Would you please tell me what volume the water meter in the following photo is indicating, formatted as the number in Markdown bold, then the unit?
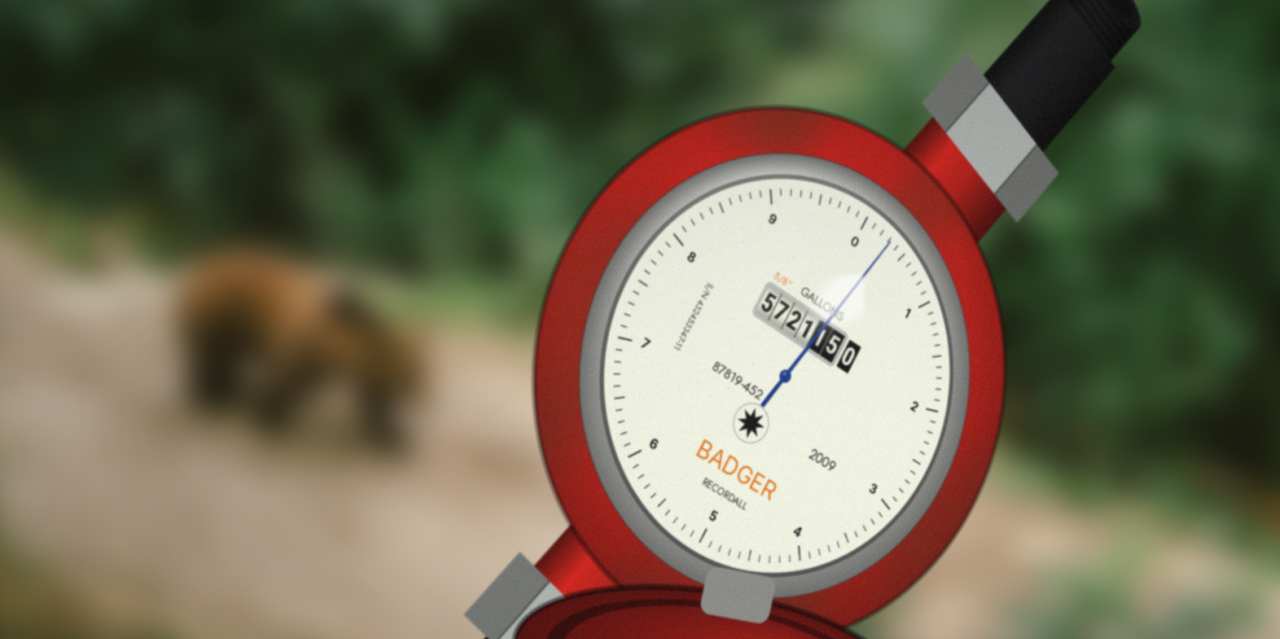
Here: **5721150.3** gal
